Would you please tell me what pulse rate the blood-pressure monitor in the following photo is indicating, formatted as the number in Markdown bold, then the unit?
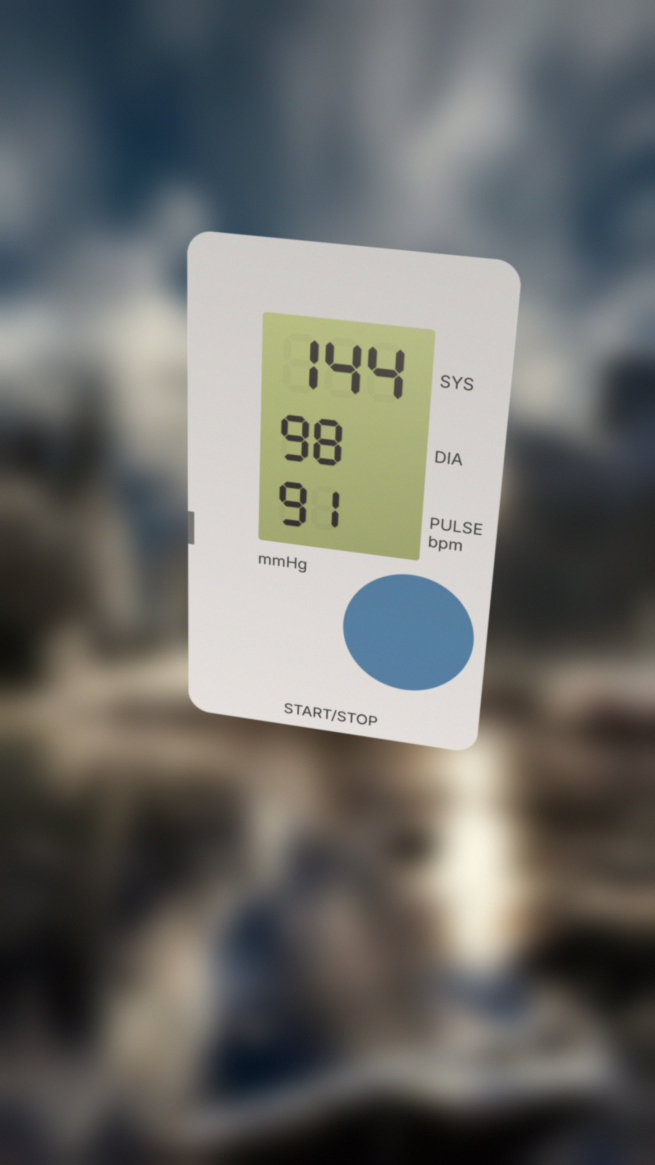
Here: **91** bpm
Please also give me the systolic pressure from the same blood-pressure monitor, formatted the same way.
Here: **144** mmHg
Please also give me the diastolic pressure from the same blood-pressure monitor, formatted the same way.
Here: **98** mmHg
